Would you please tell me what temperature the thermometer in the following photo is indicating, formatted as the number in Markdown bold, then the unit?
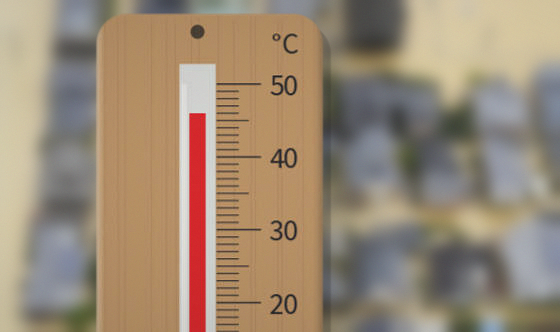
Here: **46** °C
